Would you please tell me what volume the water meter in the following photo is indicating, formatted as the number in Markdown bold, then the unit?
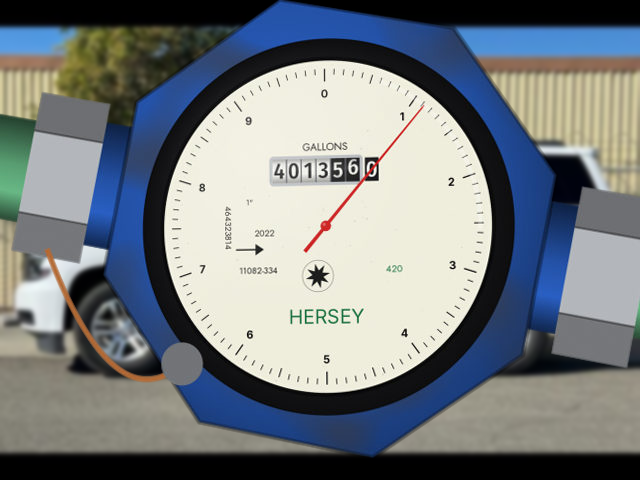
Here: **4013561.1** gal
